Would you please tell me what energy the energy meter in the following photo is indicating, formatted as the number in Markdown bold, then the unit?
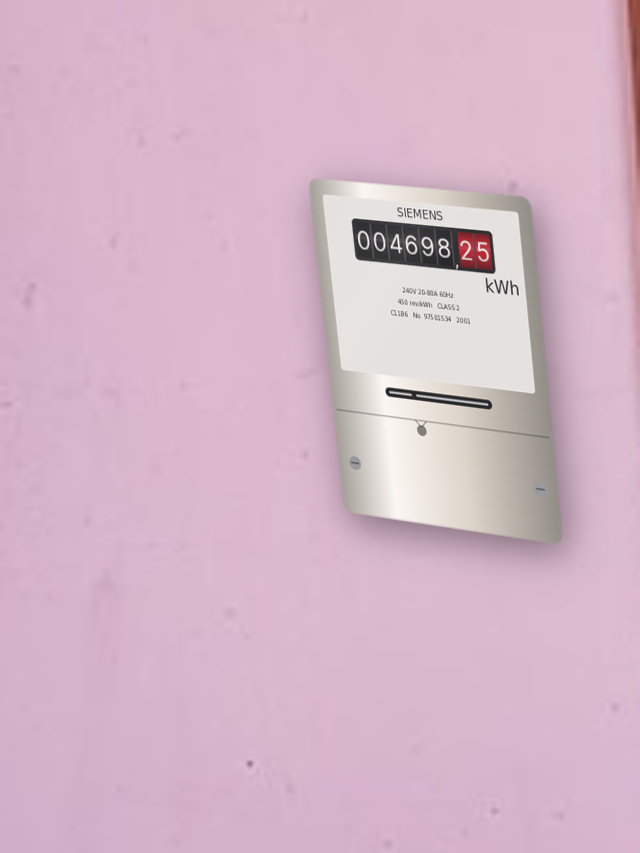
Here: **4698.25** kWh
